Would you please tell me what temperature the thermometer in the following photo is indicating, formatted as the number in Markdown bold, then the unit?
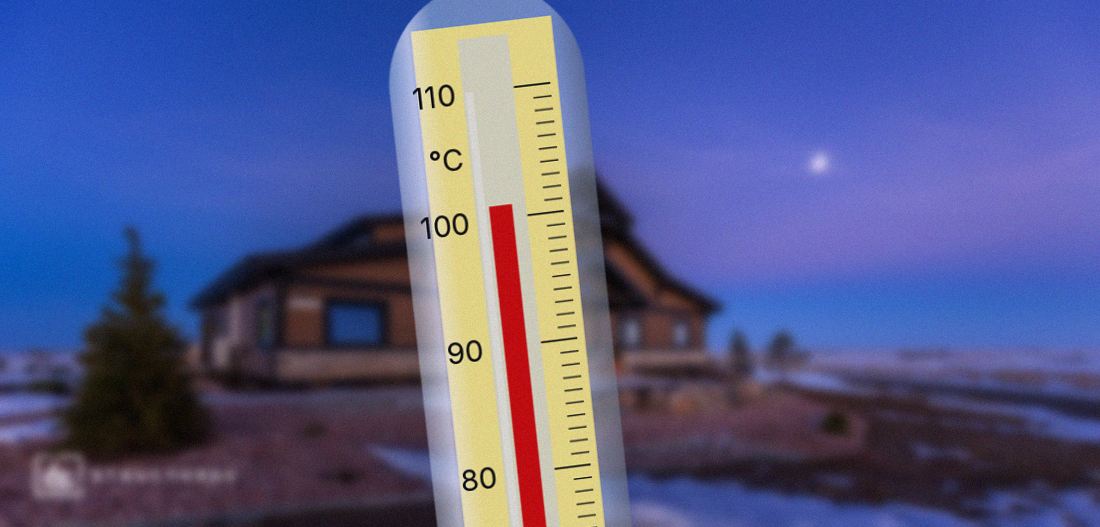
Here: **101** °C
